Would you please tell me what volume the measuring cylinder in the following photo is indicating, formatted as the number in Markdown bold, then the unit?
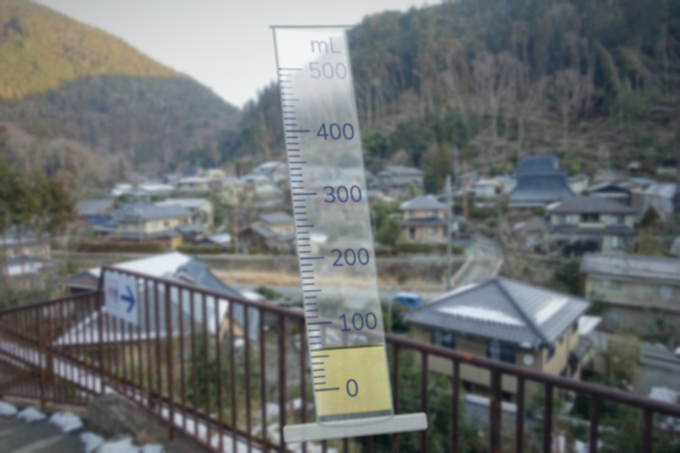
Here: **60** mL
